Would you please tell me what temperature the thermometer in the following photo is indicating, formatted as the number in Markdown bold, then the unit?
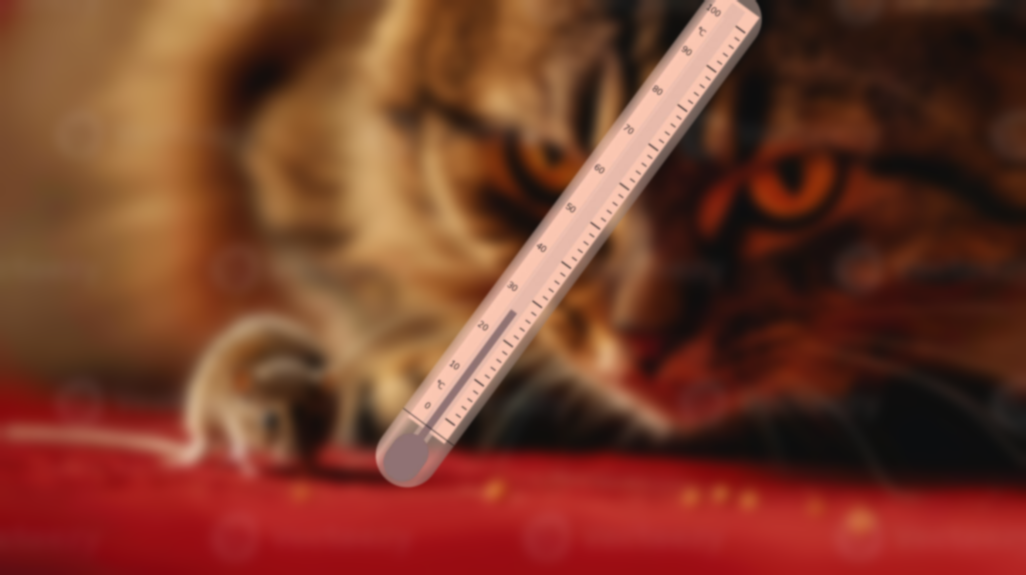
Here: **26** °C
